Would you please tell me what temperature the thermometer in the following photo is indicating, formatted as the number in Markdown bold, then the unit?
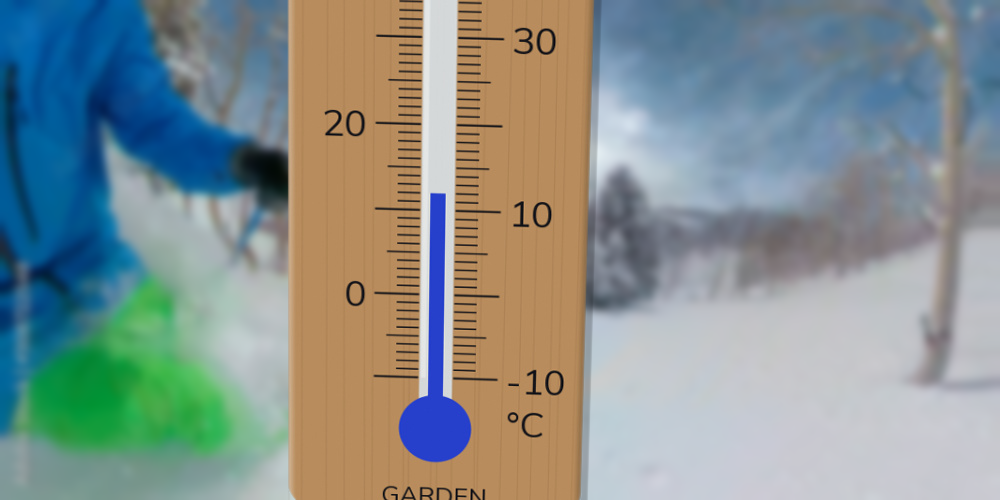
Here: **12** °C
